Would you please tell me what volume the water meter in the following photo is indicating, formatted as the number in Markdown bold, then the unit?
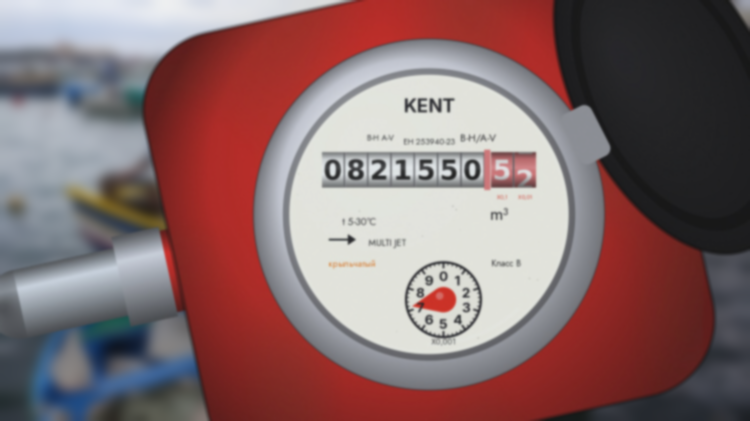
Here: **821550.517** m³
